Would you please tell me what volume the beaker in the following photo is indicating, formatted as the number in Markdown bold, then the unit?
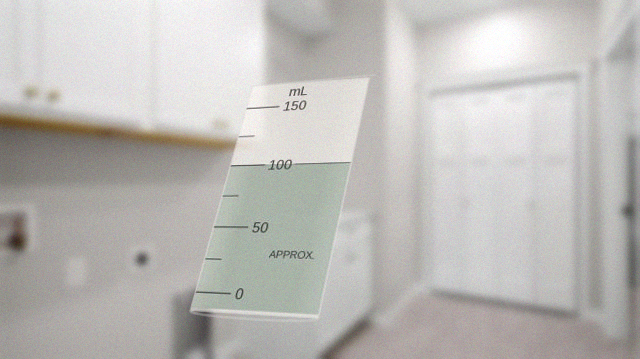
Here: **100** mL
